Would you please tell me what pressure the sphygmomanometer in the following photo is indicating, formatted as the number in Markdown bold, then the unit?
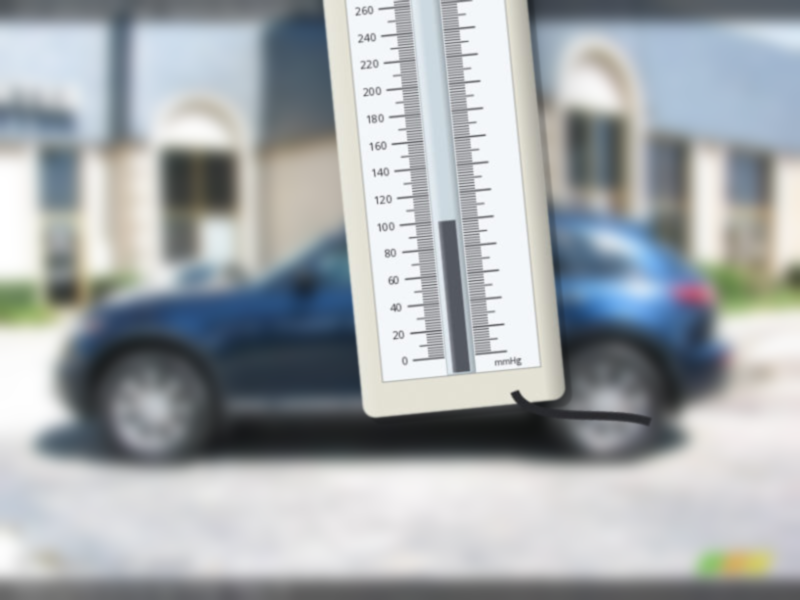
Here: **100** mmHg
